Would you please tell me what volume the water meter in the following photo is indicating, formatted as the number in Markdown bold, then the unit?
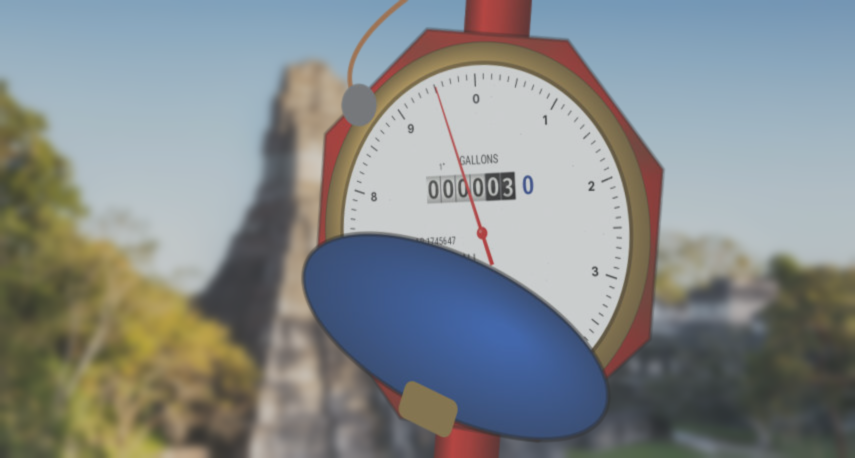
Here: **29.5** gal
